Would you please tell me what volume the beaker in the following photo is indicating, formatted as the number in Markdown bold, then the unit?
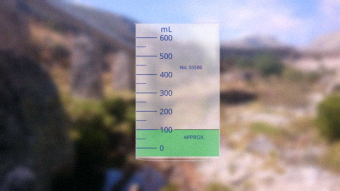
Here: **100** mL
